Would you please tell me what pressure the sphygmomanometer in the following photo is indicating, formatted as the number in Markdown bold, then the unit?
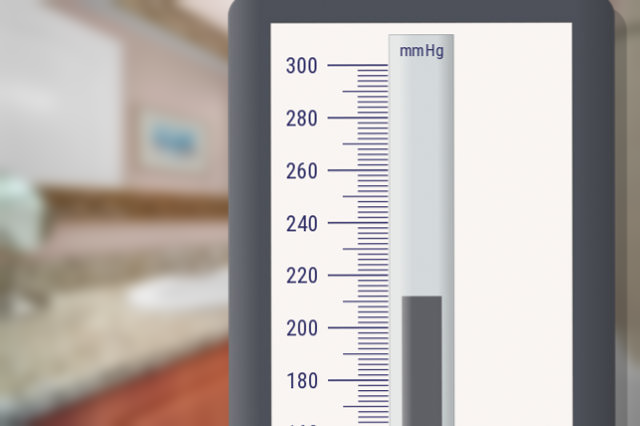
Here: **212** mmHg
